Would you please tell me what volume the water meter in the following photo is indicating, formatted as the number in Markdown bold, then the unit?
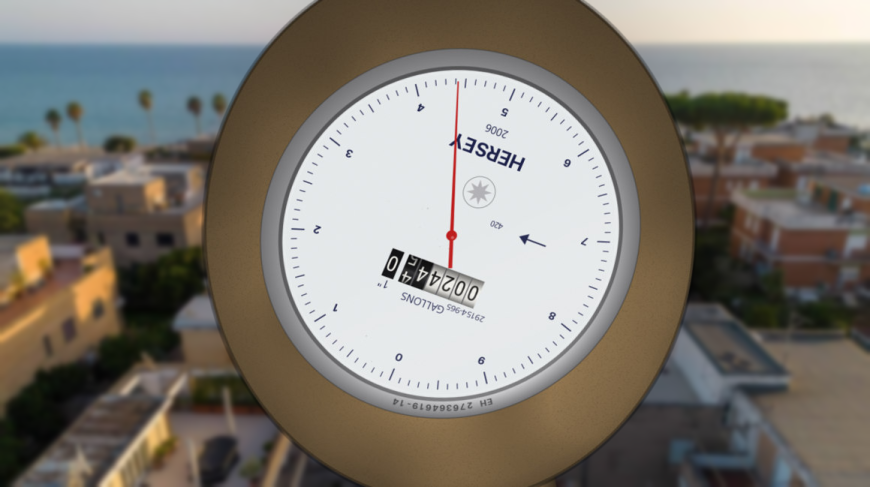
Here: **24444.4** gal
